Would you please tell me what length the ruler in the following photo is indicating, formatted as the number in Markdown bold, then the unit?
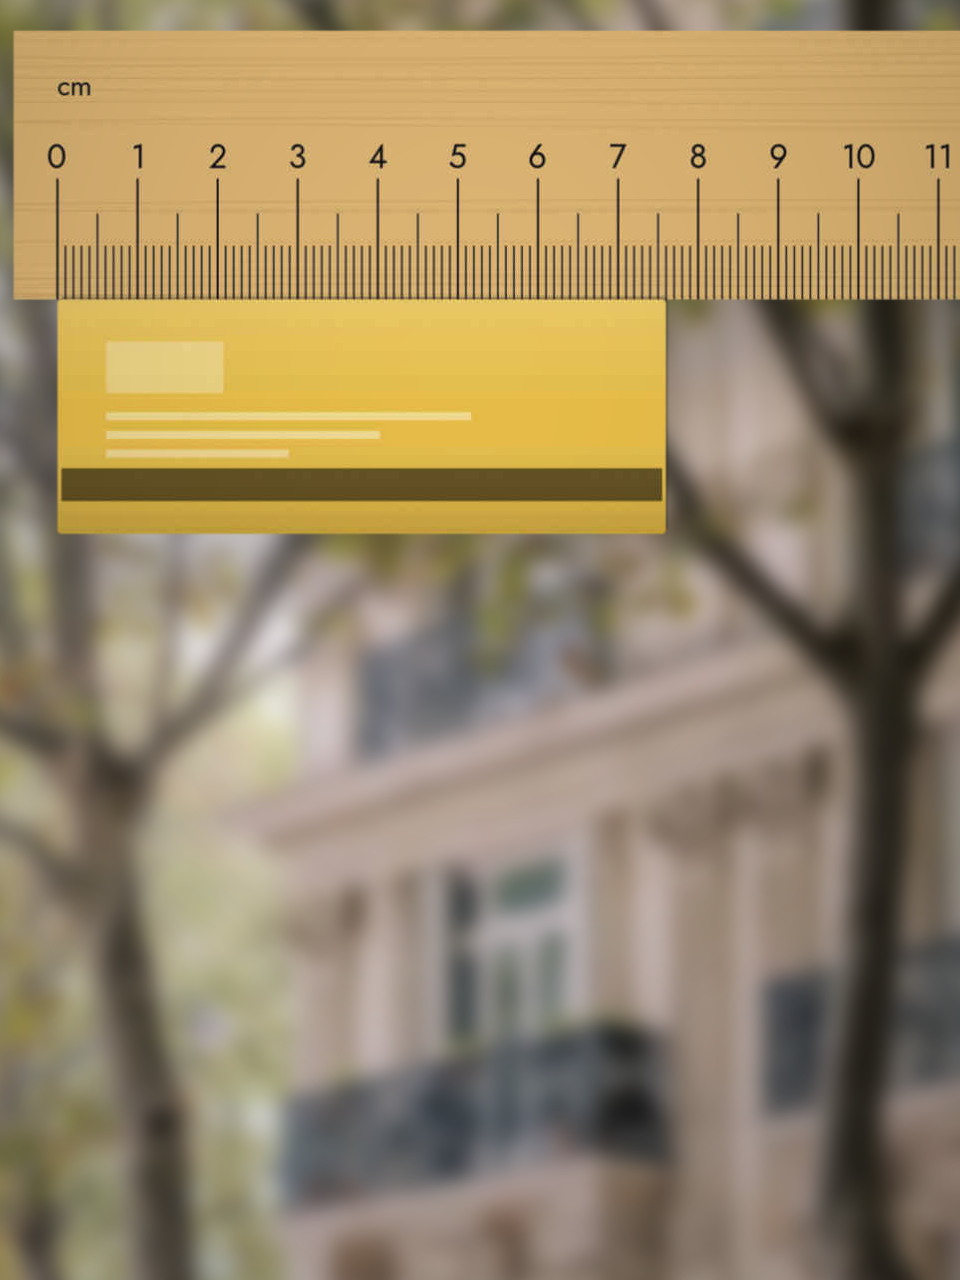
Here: **7.6** cm
